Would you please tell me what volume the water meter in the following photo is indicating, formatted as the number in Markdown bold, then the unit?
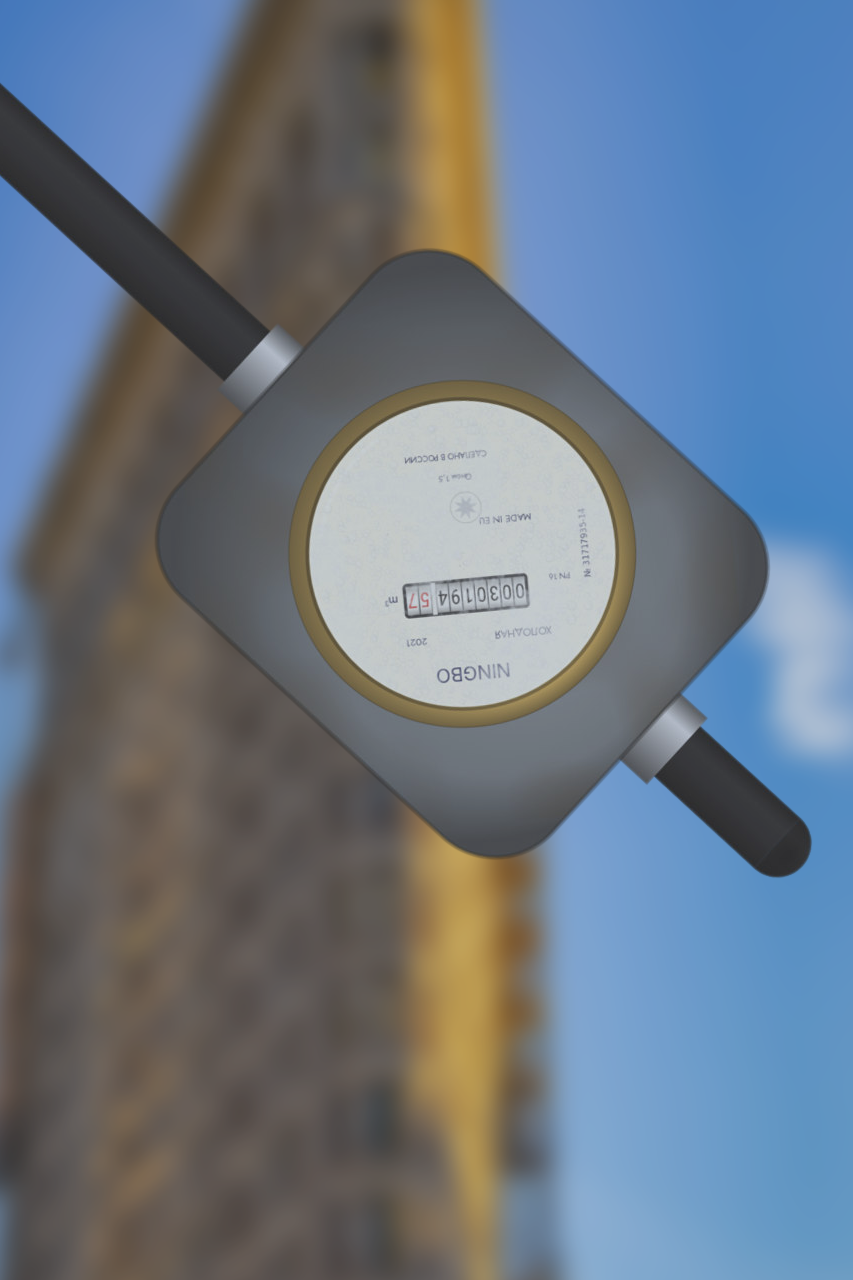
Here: **30194.57** m³
